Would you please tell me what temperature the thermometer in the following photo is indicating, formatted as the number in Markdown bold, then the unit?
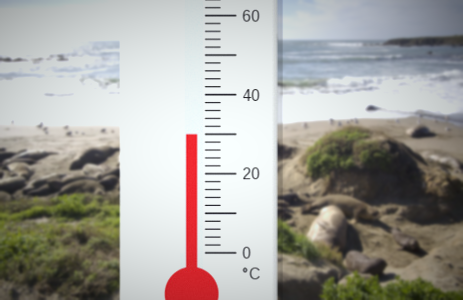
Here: **30** °C
